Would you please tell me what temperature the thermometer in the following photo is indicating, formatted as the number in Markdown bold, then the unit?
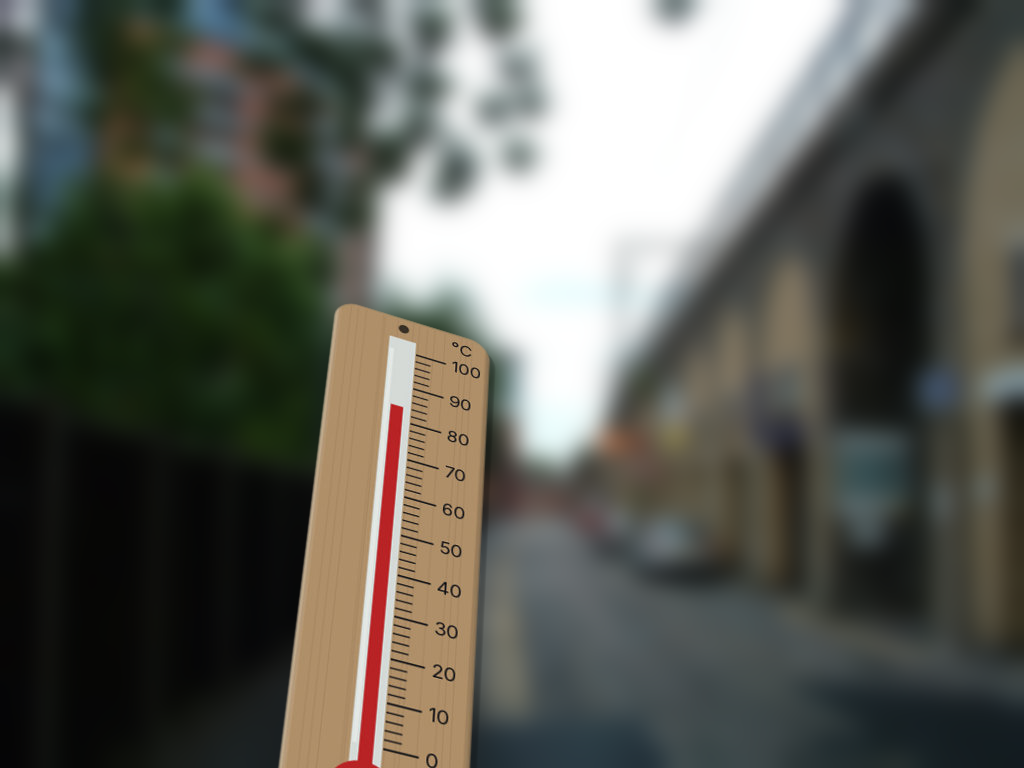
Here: **84** °C
